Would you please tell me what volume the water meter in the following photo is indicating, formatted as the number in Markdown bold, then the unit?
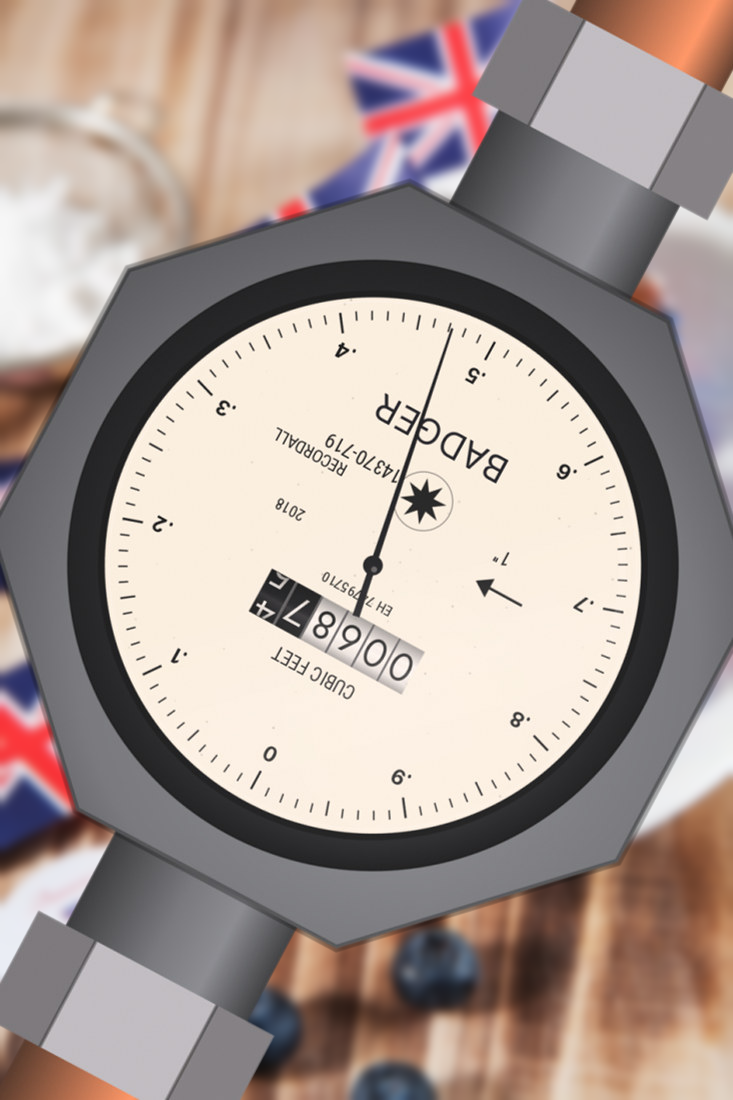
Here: **6874.47** ft³
